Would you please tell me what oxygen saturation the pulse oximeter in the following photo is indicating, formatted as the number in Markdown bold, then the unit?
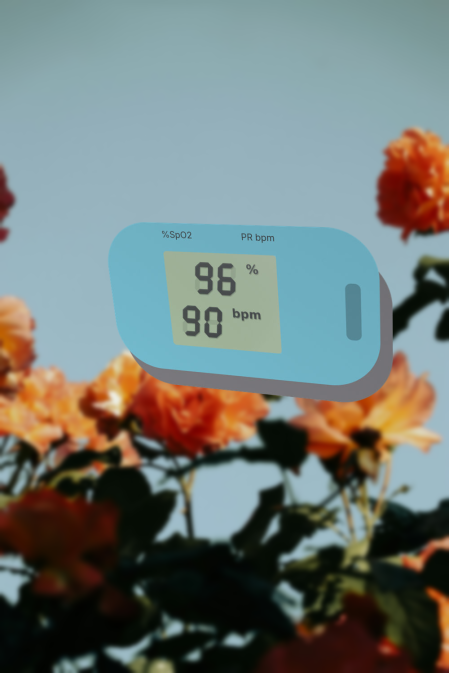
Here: **96** %
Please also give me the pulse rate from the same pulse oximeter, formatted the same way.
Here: **90** bpm
